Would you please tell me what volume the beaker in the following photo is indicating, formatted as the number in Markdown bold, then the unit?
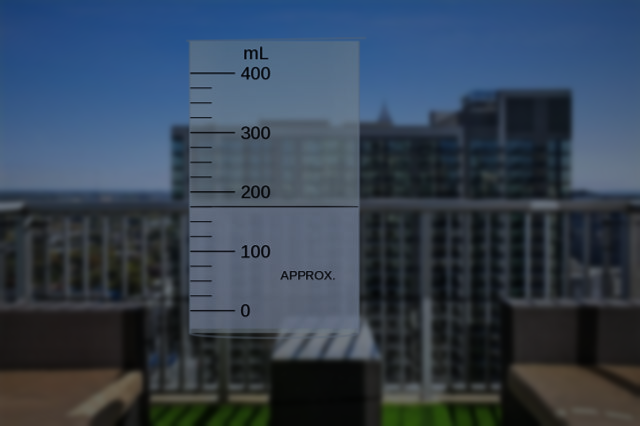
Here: **175** mL
